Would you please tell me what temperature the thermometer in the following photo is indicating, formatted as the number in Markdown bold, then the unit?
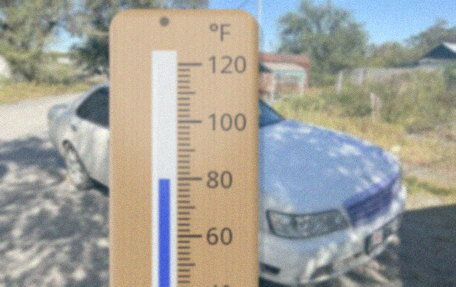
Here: **80** °F
